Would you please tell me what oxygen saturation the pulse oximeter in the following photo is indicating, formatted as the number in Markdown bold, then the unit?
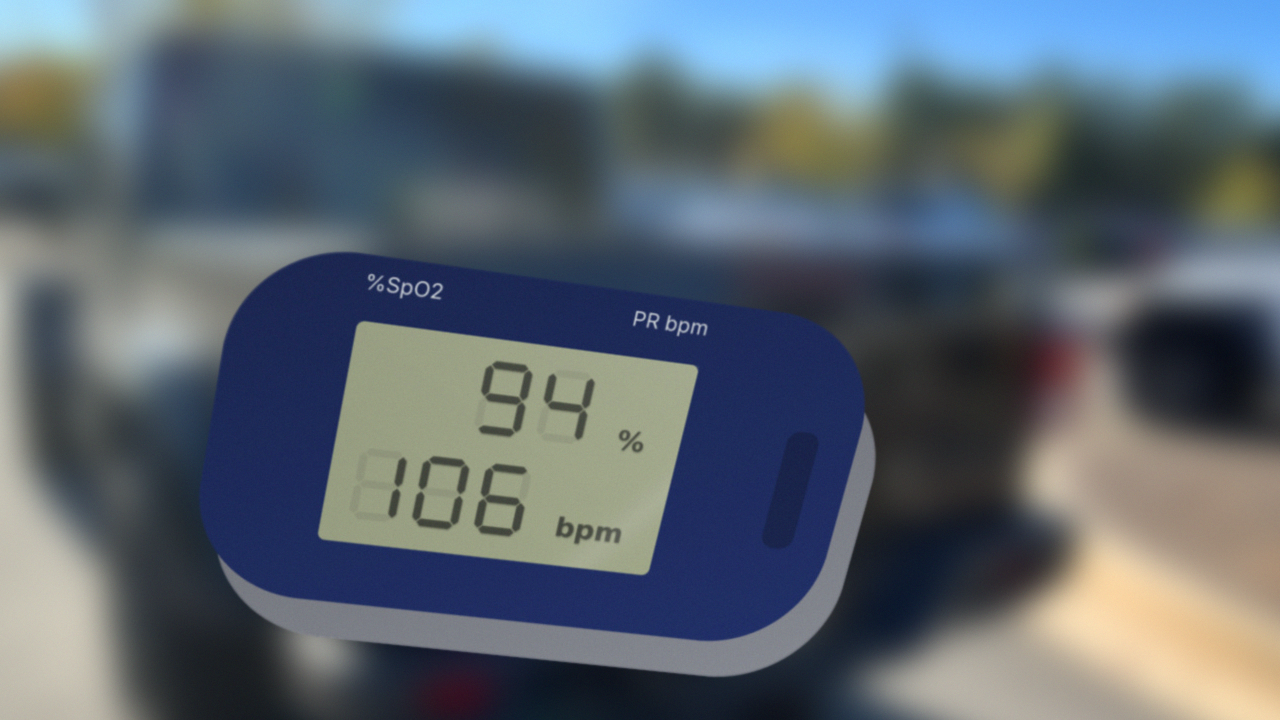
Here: **94** %
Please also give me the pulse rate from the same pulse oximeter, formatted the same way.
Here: **106** bpm
